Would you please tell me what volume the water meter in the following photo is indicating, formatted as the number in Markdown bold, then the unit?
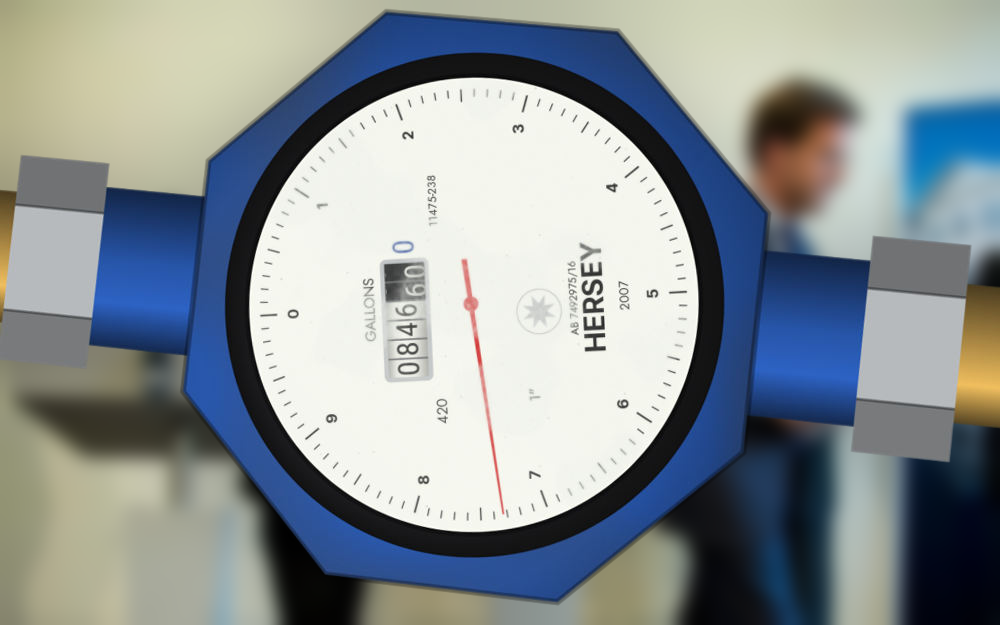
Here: **846597.3** gal
